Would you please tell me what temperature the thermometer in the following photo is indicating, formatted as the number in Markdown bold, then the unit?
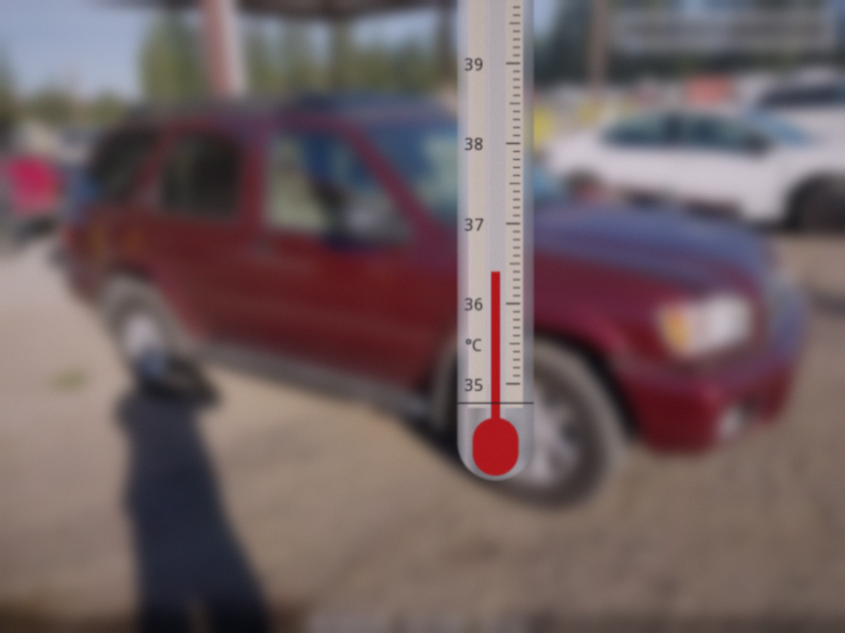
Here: **36.4** °C
